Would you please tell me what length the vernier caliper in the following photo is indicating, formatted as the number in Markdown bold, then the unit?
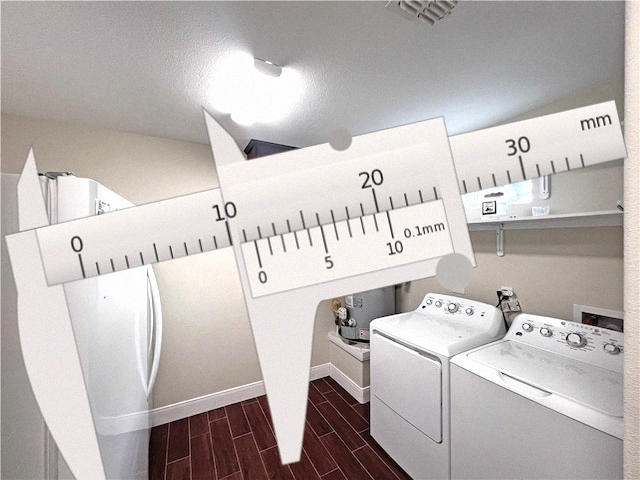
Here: **11.6** mm
